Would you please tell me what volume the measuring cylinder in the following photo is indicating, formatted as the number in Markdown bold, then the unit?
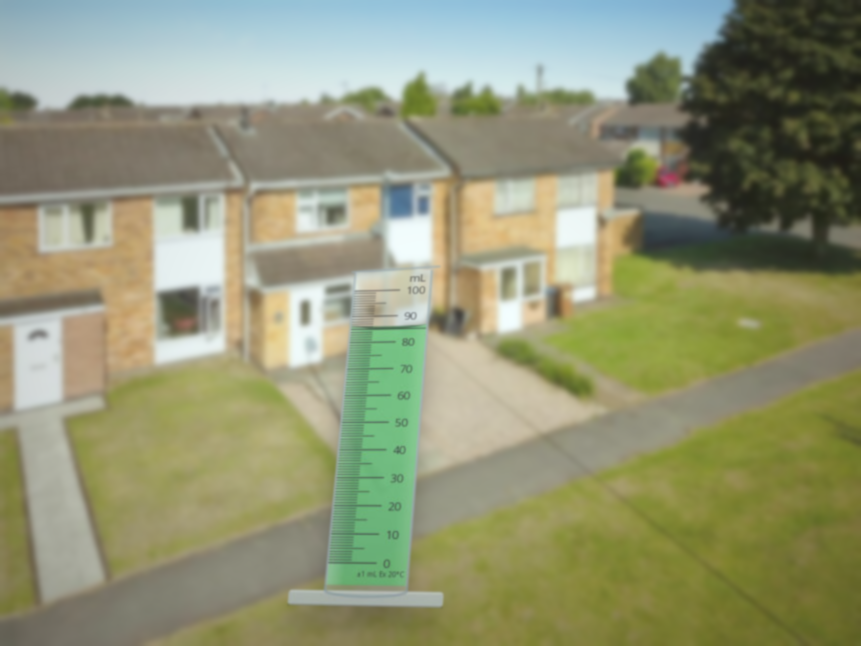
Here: **85** mL
